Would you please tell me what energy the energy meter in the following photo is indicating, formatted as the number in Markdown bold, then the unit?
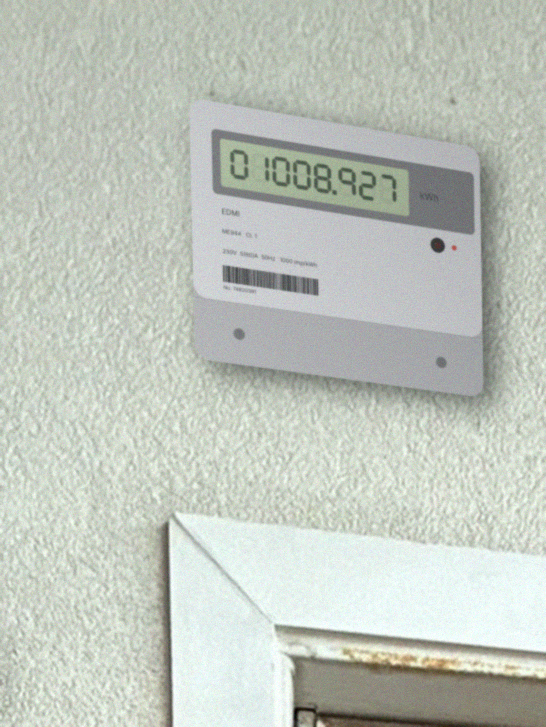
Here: **1008.927** kWh
